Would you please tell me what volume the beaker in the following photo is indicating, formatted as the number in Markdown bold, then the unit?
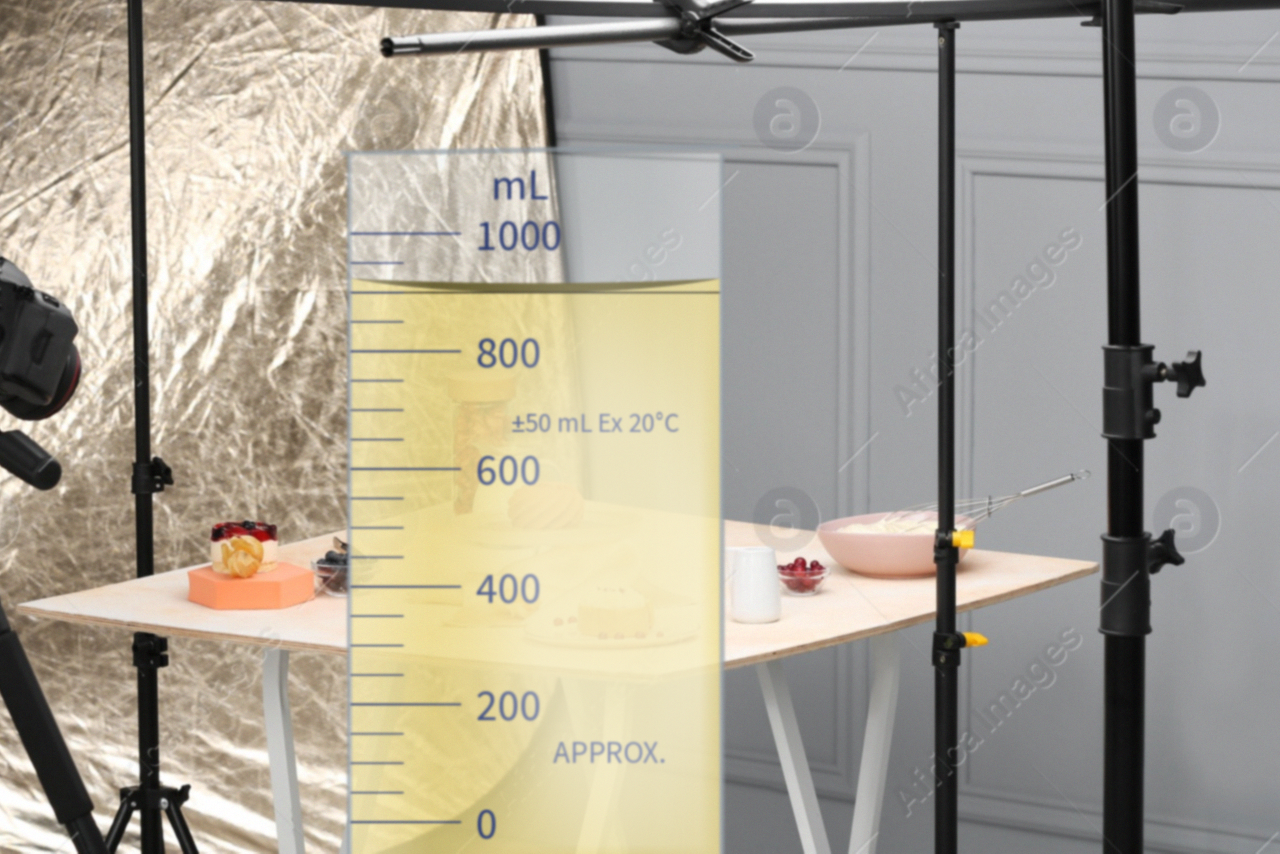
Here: **900** mL
